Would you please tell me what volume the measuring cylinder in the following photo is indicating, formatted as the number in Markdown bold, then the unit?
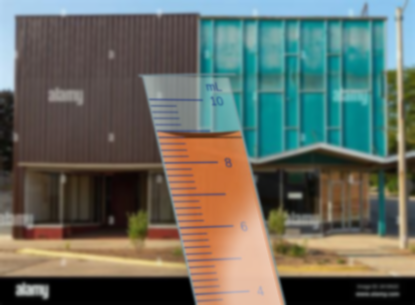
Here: **8.8** mL
